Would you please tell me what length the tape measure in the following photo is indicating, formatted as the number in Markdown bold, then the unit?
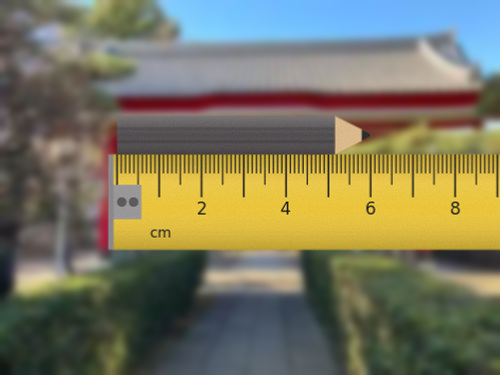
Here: **6** cm
